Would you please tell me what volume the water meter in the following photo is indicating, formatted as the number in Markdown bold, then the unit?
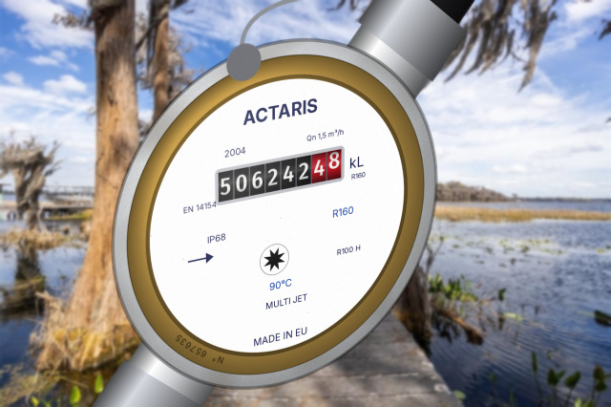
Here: **506242.48** kL
